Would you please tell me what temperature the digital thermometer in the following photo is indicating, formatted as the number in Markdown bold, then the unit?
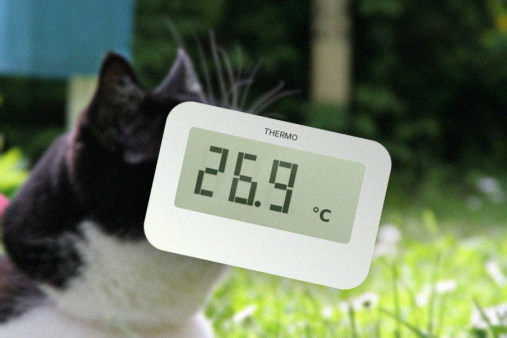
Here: **26.9** °C
